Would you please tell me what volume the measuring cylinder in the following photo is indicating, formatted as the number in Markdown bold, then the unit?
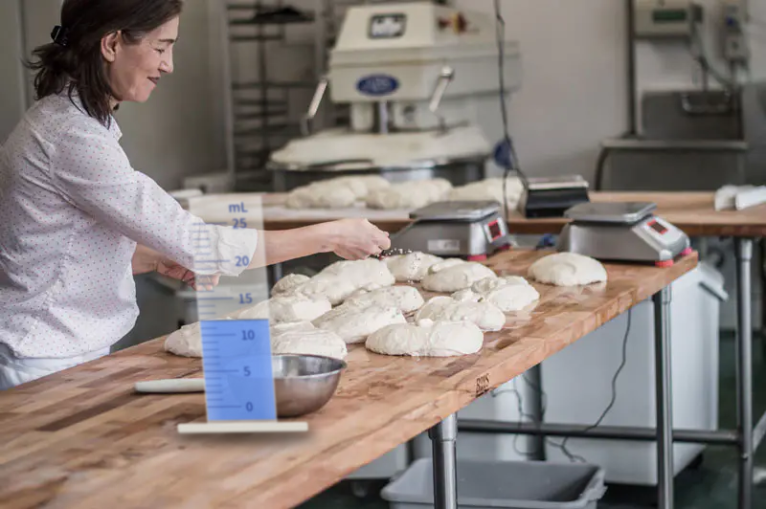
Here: **12** mL
